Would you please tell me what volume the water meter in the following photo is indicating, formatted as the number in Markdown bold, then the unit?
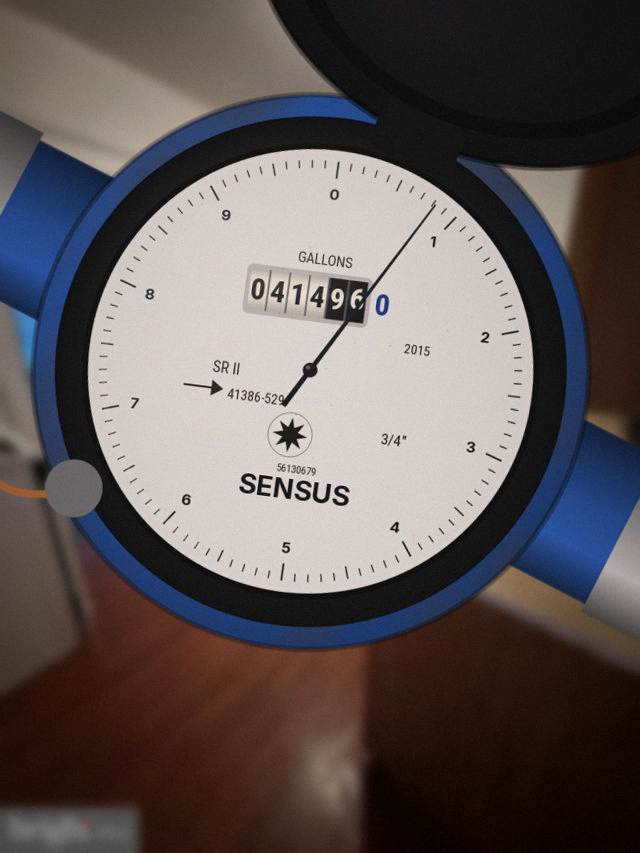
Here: **414960.8** gal
